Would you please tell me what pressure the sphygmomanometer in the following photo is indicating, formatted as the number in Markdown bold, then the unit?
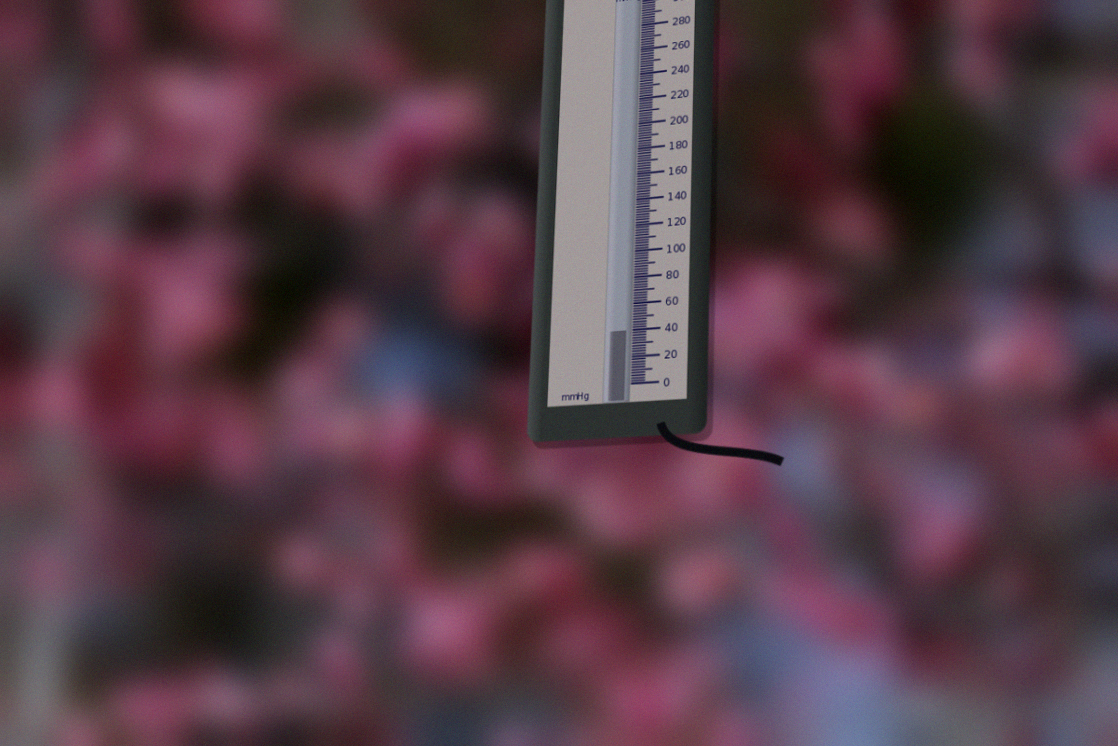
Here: **40** mmHg
